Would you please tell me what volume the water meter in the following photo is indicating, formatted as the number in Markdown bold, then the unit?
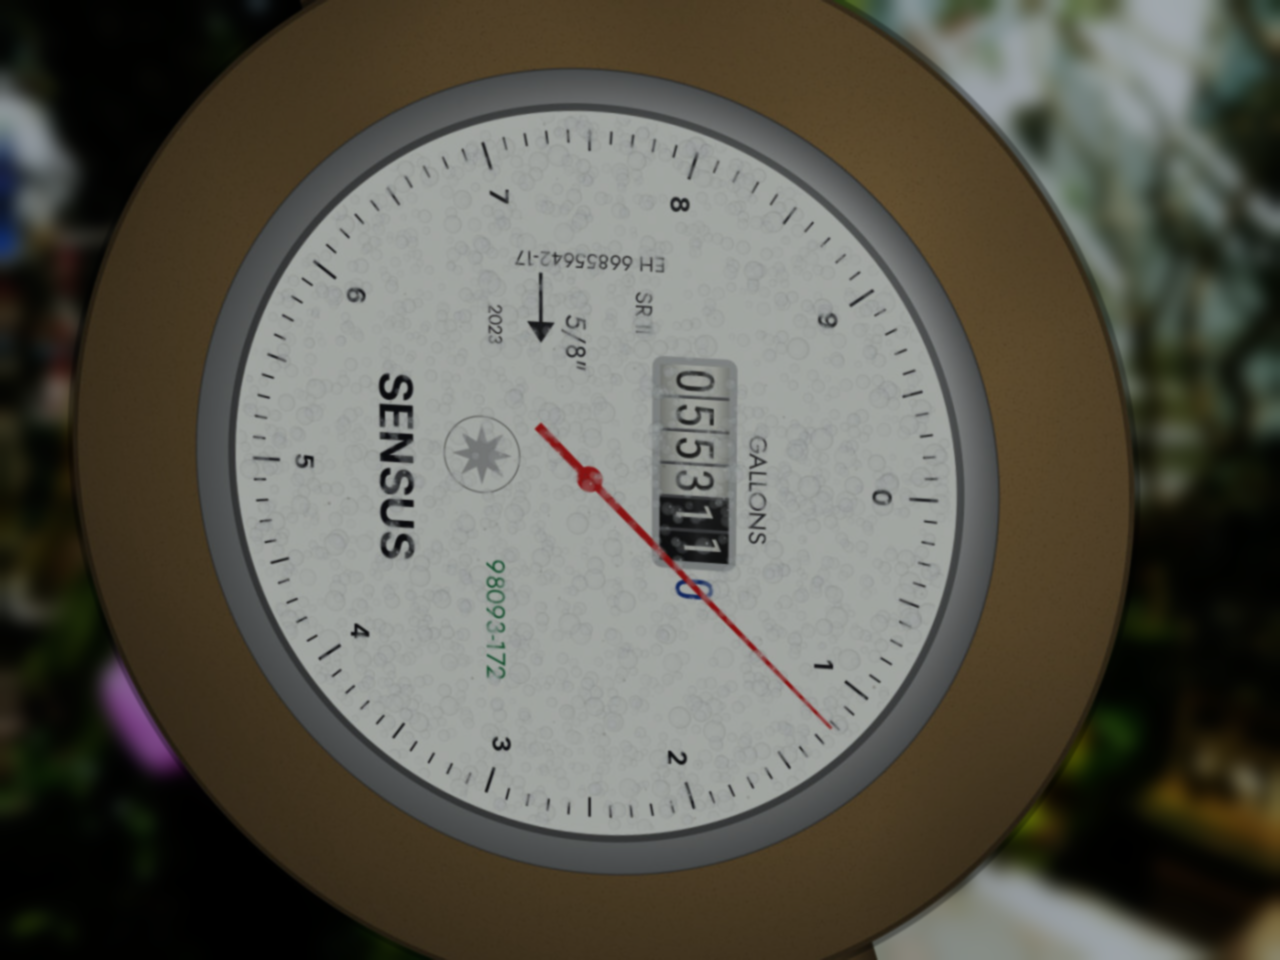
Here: **553111.2** gal
